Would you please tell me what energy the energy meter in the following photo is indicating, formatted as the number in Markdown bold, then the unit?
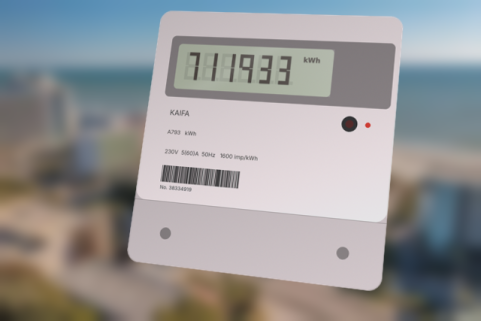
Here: **711933** kWh
